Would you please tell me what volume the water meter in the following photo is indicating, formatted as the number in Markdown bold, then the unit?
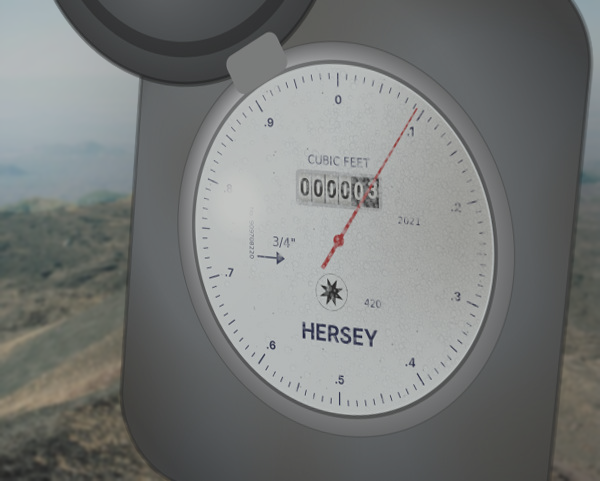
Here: **3.09** ft³
